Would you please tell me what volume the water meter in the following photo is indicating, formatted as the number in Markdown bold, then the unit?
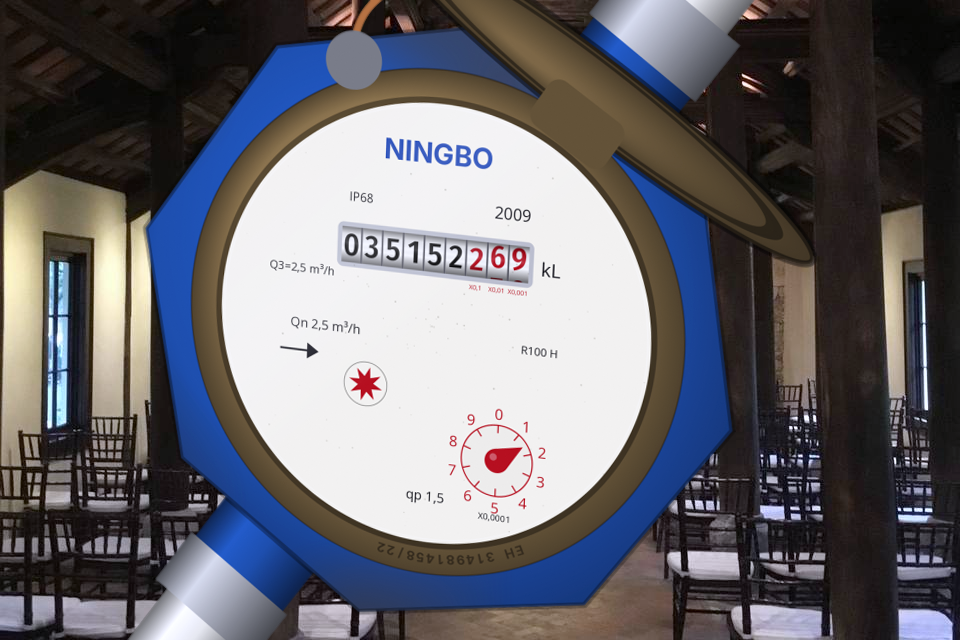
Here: **35152.2691** kL
